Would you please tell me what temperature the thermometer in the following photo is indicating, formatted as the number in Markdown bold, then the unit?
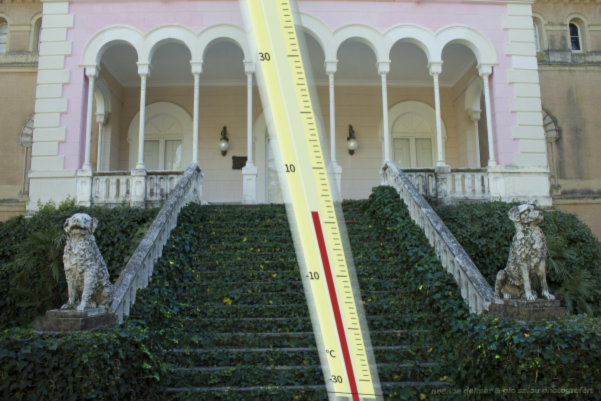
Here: **2** °C
